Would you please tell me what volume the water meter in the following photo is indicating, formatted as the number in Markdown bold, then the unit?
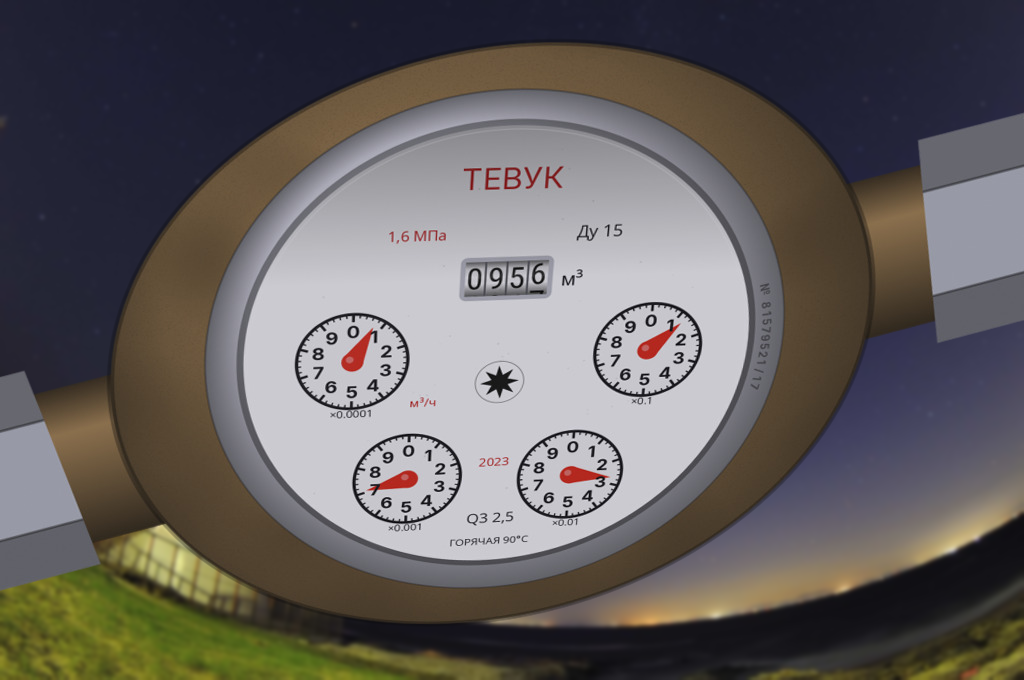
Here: **956.1270** m³
